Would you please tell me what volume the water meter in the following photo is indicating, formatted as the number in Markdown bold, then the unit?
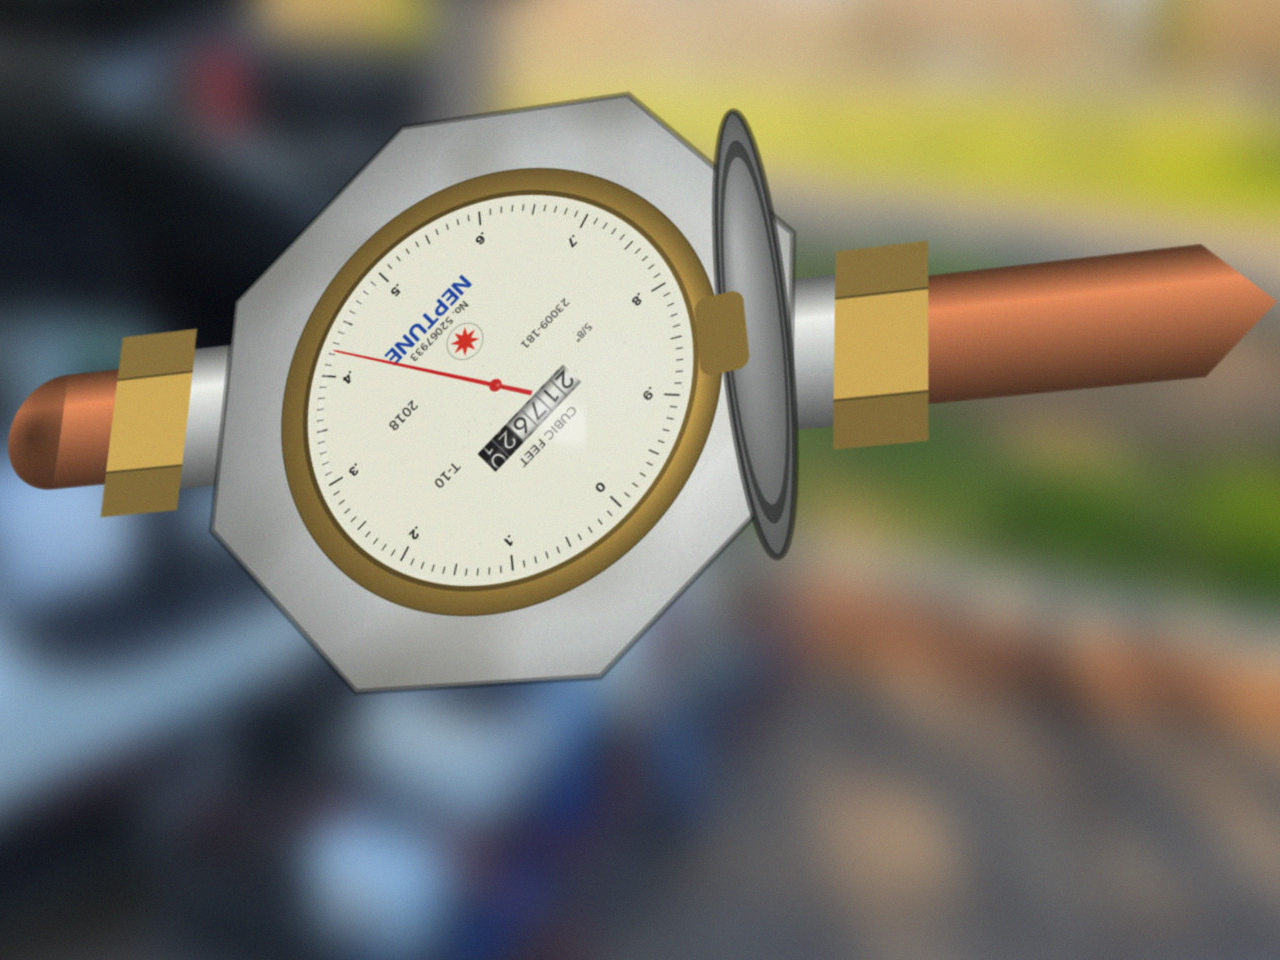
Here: **217620.42** ft³
